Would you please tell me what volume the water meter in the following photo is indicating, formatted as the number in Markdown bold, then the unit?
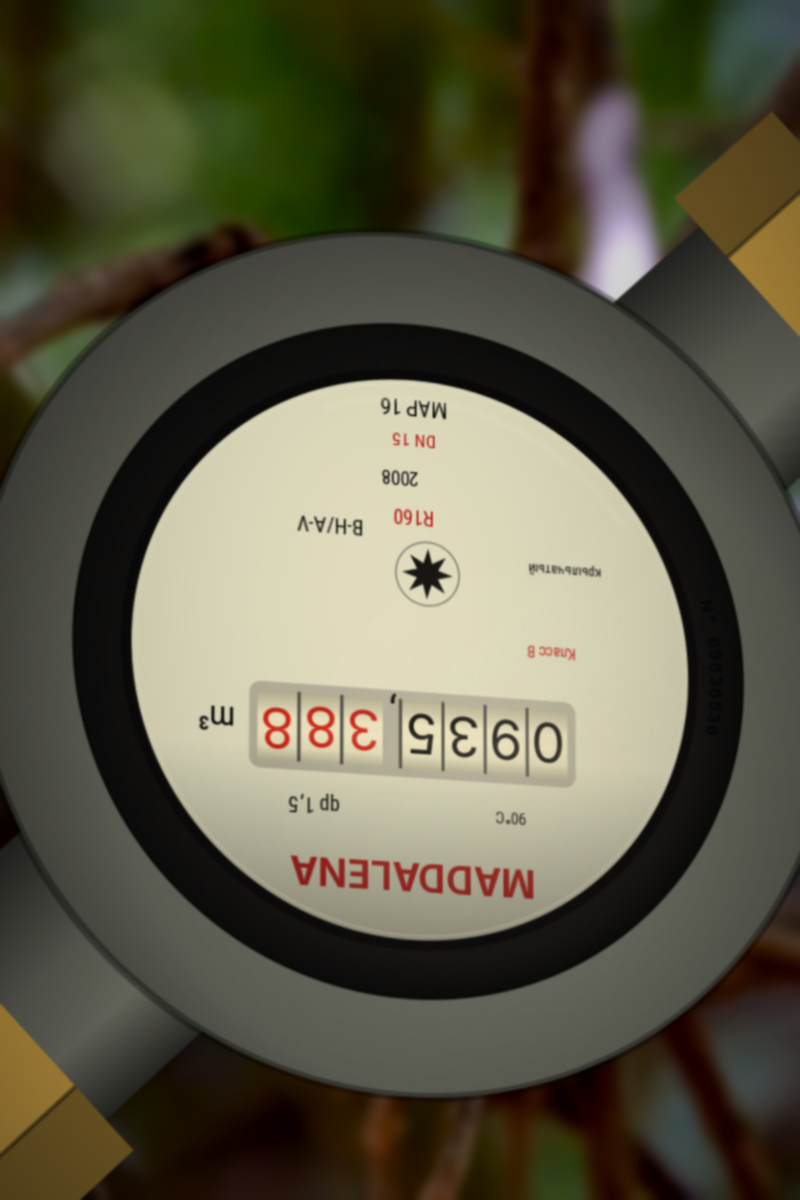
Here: **935.388** m³
